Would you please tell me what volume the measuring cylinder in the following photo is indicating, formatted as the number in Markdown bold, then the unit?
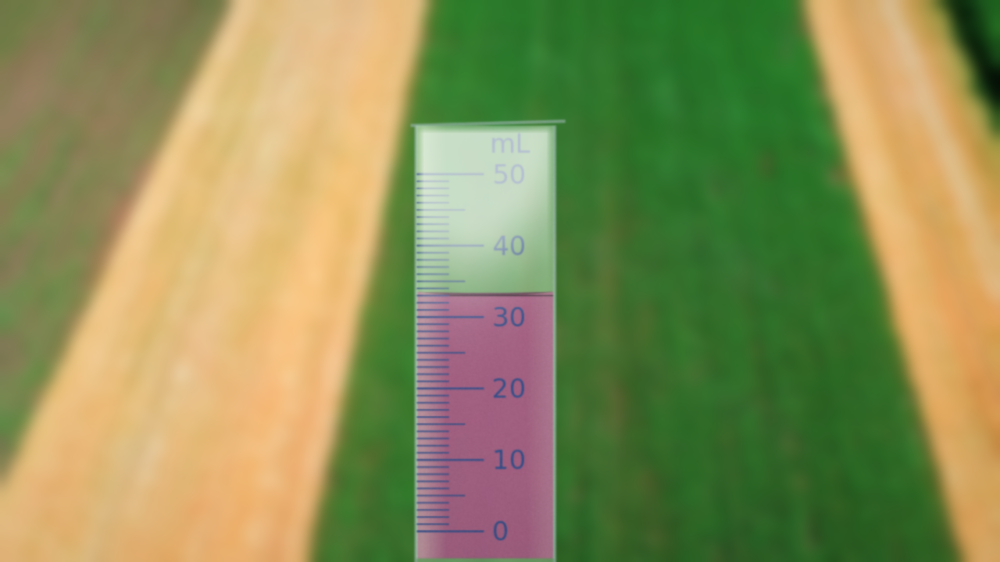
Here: **33** mL
